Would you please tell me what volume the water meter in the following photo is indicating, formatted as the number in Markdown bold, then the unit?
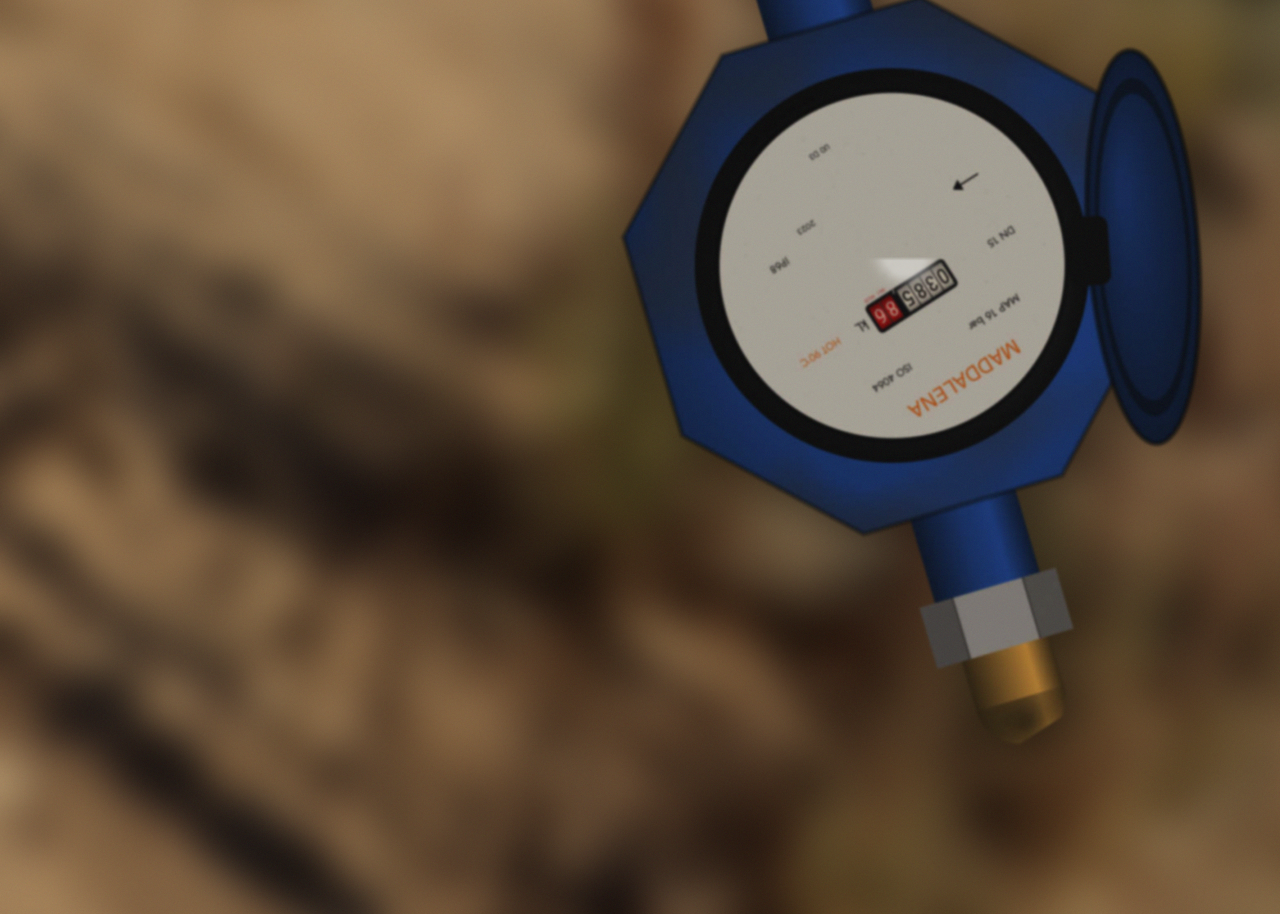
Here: **385.86** kL
